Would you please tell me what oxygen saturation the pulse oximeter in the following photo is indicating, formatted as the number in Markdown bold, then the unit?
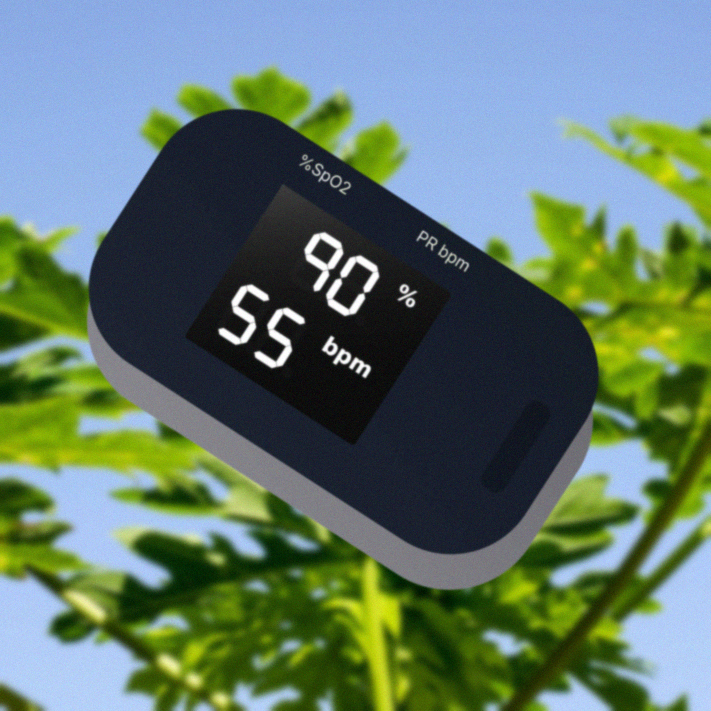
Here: **90** %
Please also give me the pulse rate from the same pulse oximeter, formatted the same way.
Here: **55** bpm
